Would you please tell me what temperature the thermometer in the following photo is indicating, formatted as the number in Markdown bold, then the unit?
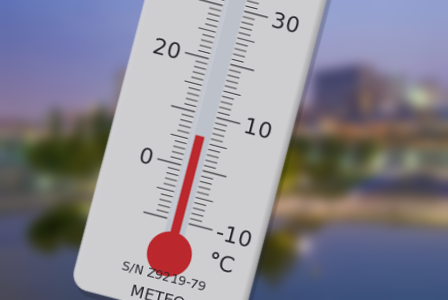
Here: **6** °C
